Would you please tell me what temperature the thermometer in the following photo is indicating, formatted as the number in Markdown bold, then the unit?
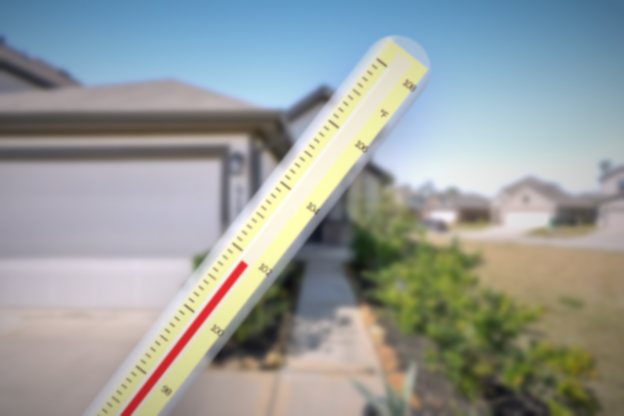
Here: **101.8** °F
